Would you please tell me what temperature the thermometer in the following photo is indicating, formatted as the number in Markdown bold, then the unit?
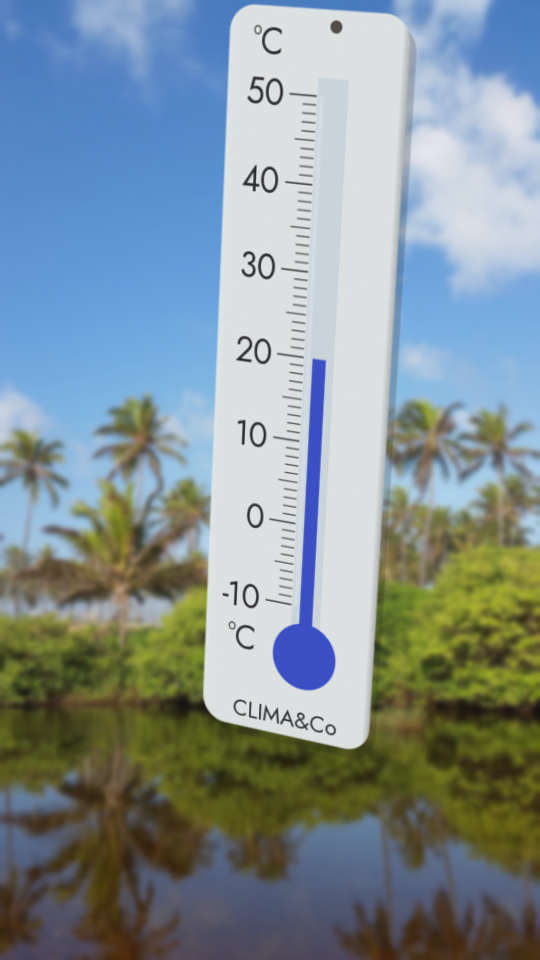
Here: **20** °C
